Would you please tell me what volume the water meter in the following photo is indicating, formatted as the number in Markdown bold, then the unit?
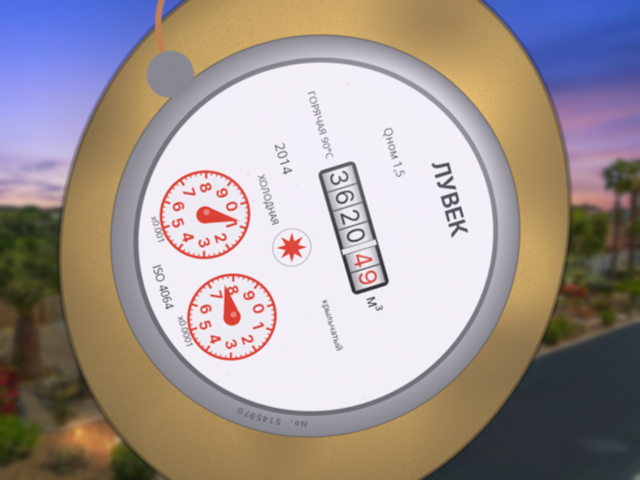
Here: **3620.4907** m³
